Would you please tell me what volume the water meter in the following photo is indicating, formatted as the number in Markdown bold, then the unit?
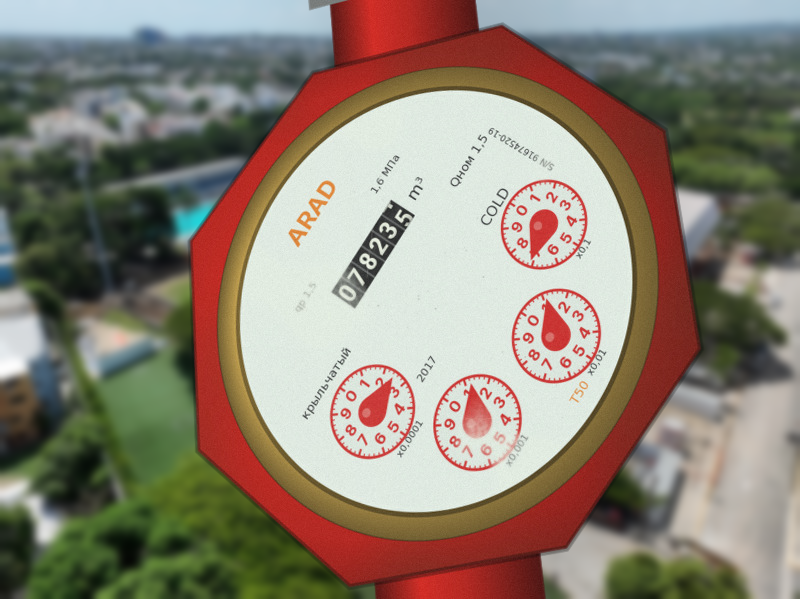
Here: **78234.7112** m³
